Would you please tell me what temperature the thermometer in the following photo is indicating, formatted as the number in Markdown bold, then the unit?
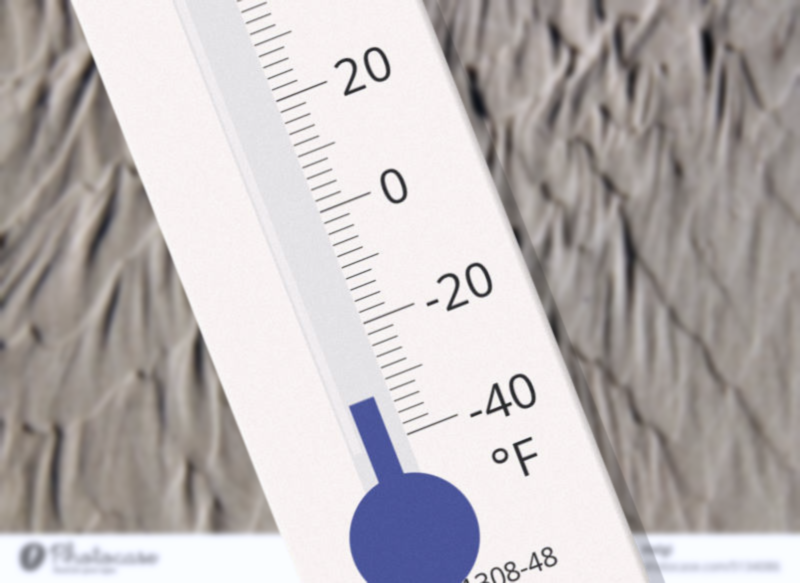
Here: **-32** °F
